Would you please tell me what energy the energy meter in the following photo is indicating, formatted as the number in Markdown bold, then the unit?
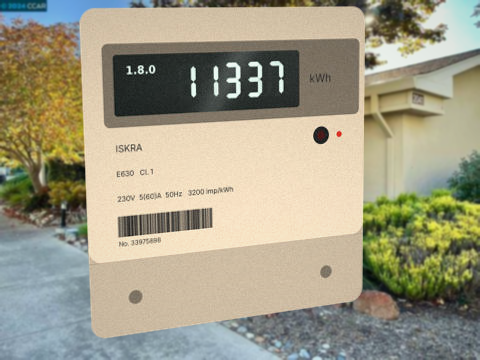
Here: **11337** kWh
